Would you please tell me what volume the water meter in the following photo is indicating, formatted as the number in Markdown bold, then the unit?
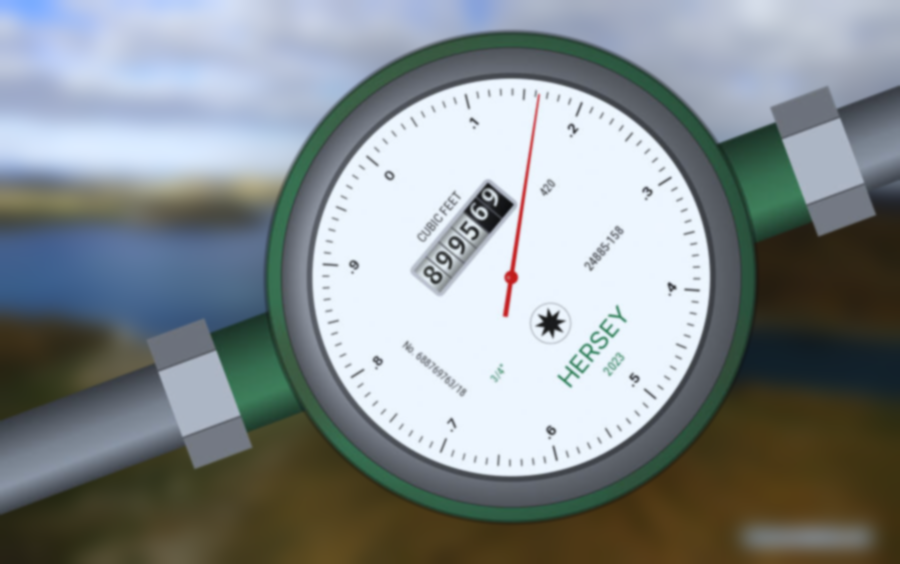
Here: **899569.16** ft³
